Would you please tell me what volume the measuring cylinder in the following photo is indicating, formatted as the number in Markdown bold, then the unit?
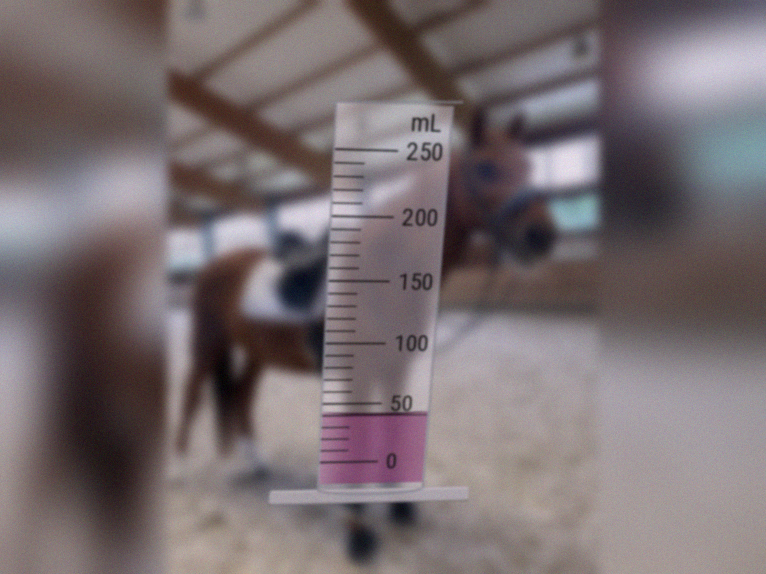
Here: **40** mL
